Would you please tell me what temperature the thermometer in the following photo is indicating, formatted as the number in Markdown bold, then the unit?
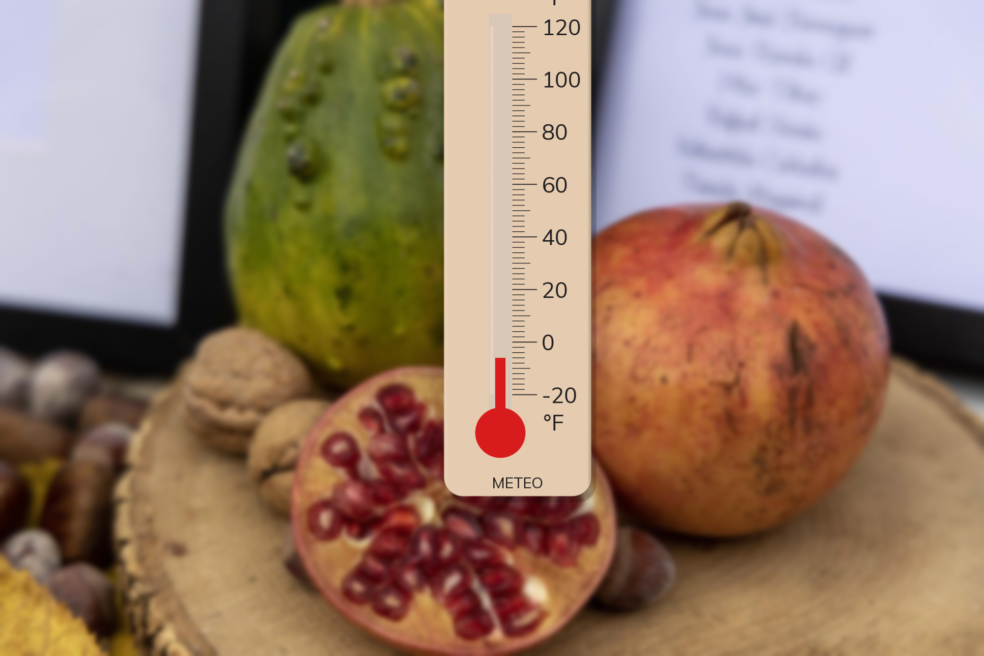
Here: **-6** °F
